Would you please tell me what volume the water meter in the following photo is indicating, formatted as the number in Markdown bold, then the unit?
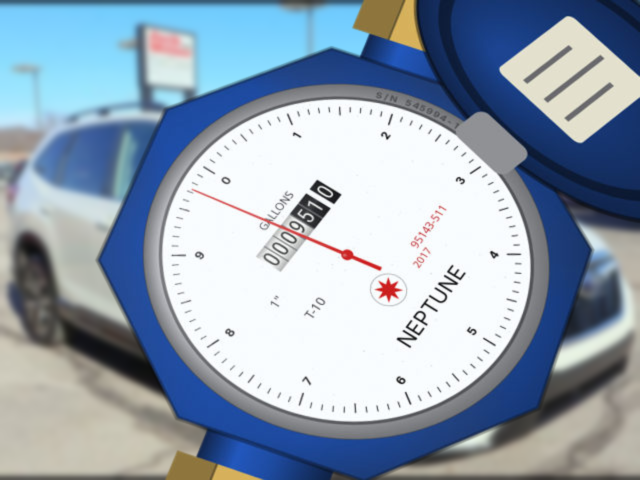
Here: **9509.7** gal
